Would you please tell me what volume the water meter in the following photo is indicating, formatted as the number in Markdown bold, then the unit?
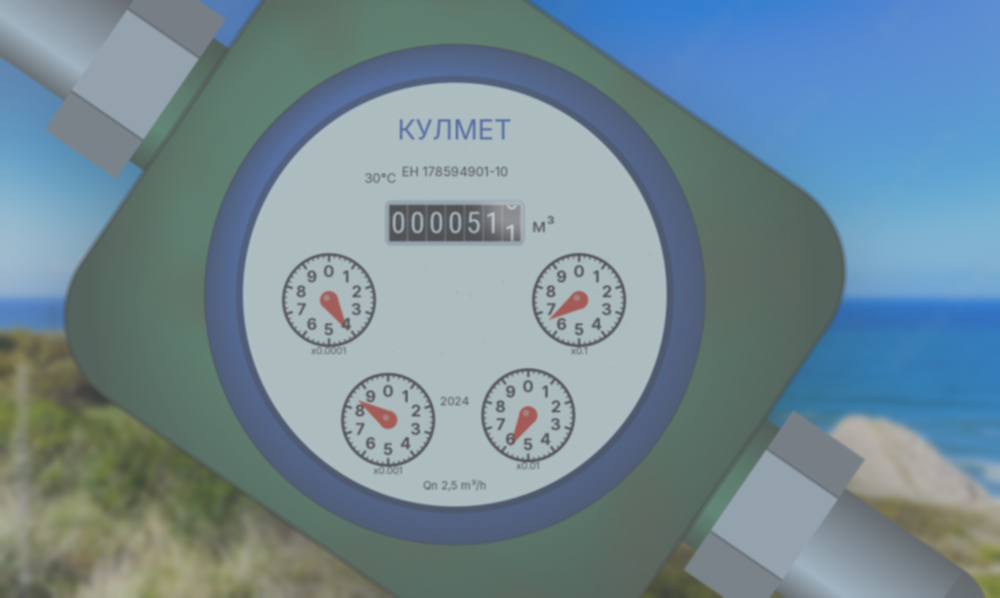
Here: **510.6584** m³
